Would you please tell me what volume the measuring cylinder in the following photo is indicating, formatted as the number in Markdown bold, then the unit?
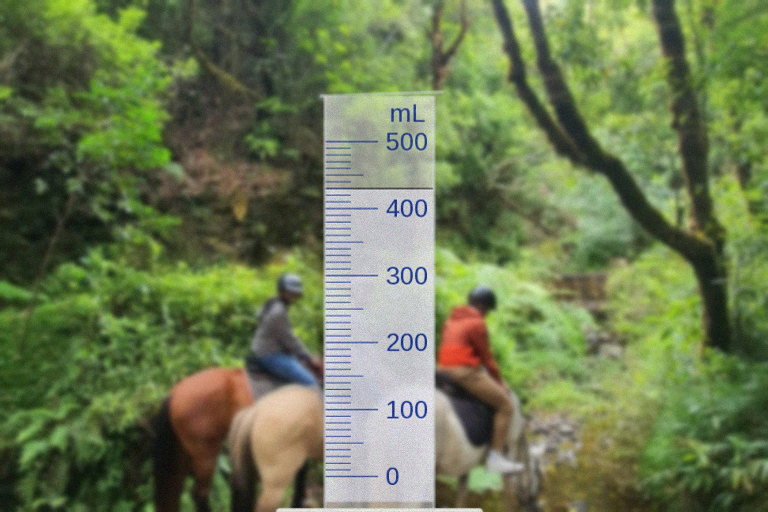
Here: **430** mL
